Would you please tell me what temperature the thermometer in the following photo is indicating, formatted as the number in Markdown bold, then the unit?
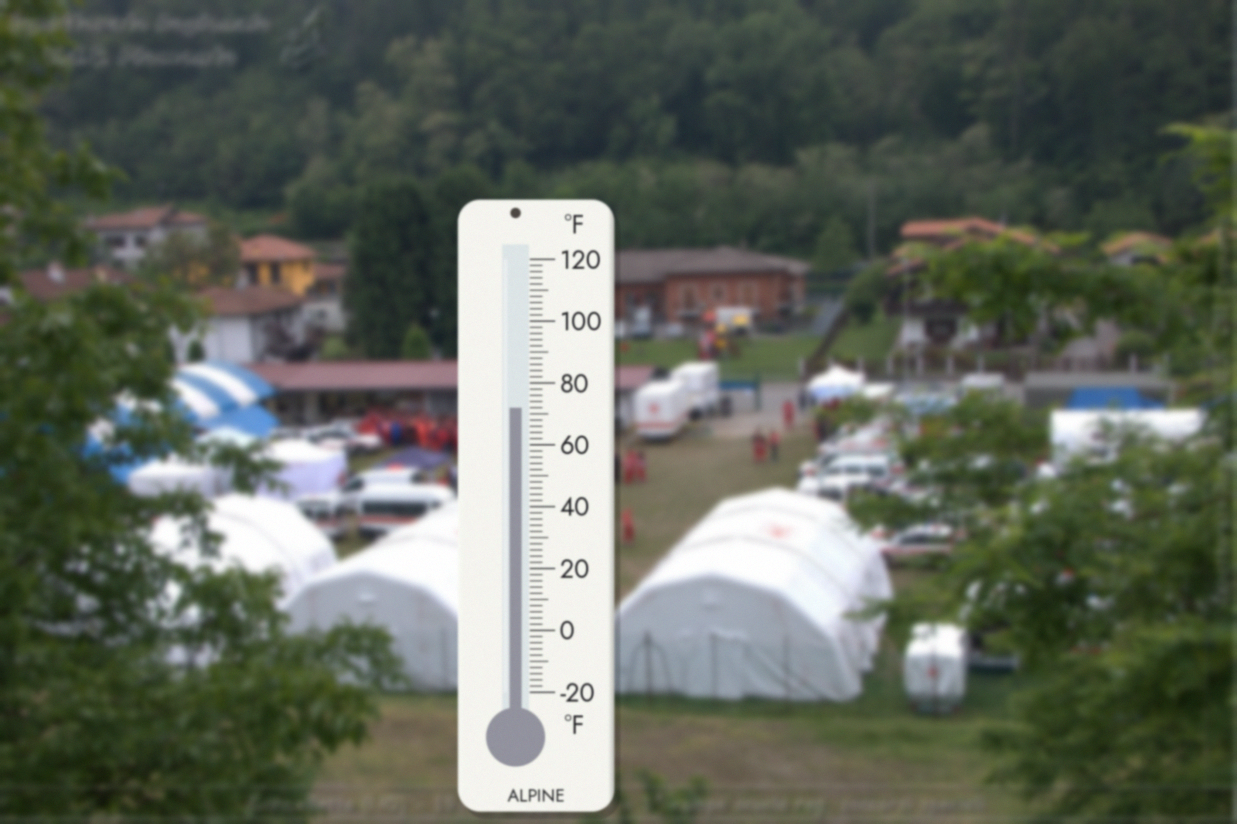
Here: **72** °F
